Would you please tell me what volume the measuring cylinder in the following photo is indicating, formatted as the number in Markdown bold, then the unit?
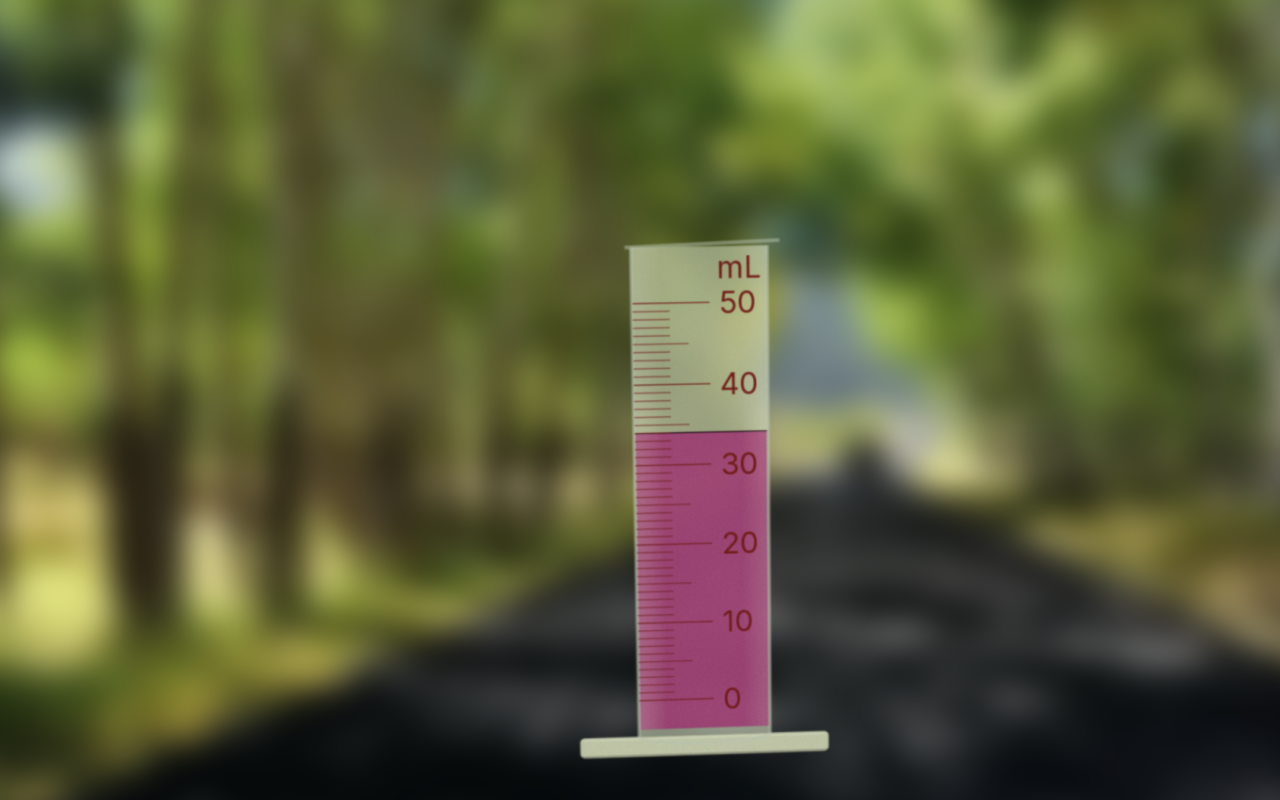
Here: **34** mL
